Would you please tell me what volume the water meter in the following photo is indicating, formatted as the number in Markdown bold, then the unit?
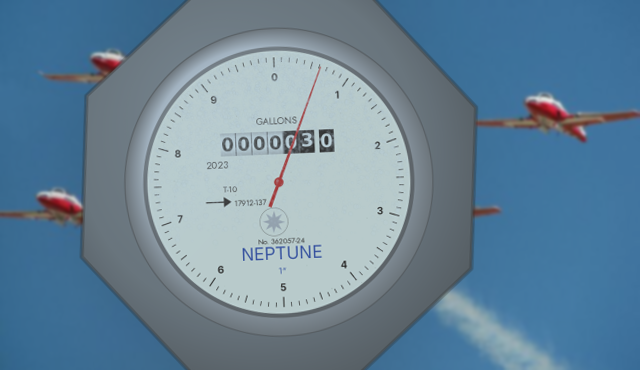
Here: **30.6** gal
